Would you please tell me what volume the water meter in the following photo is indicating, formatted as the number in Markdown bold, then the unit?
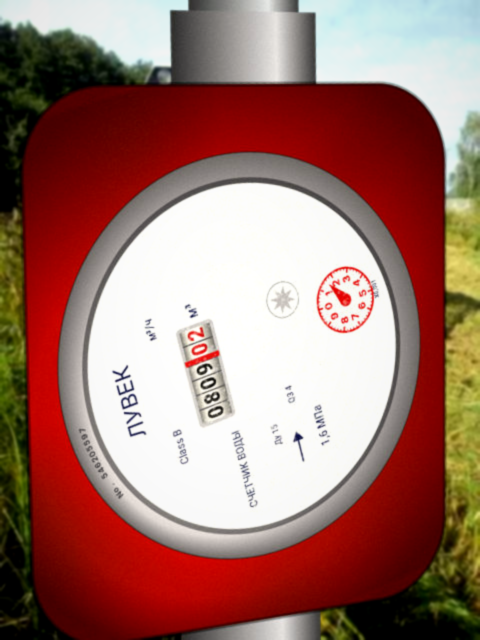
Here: **809.021** m³
